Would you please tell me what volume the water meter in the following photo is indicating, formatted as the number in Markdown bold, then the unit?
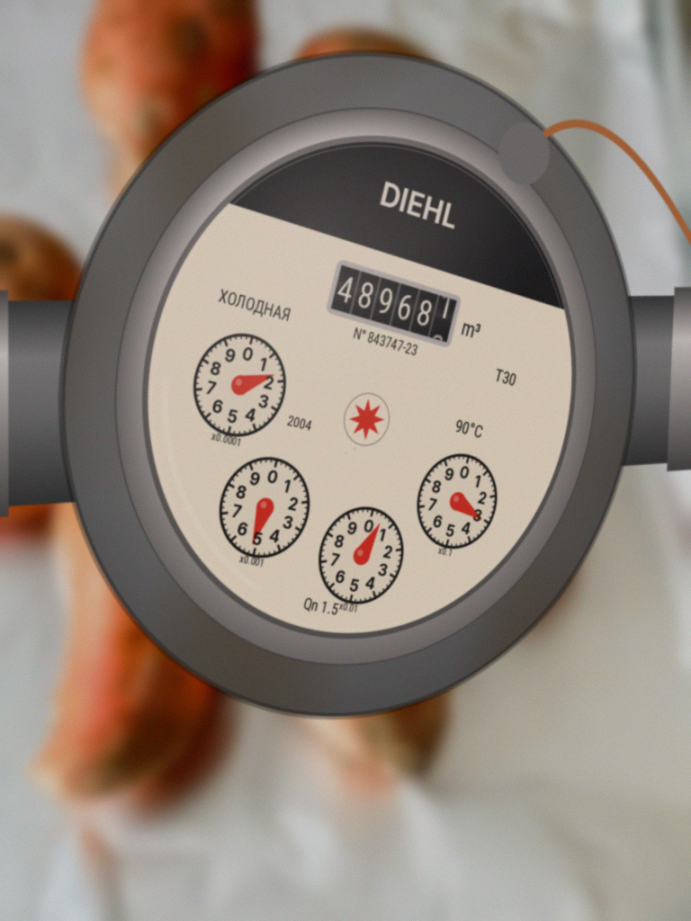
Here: **489681.3051** m³
